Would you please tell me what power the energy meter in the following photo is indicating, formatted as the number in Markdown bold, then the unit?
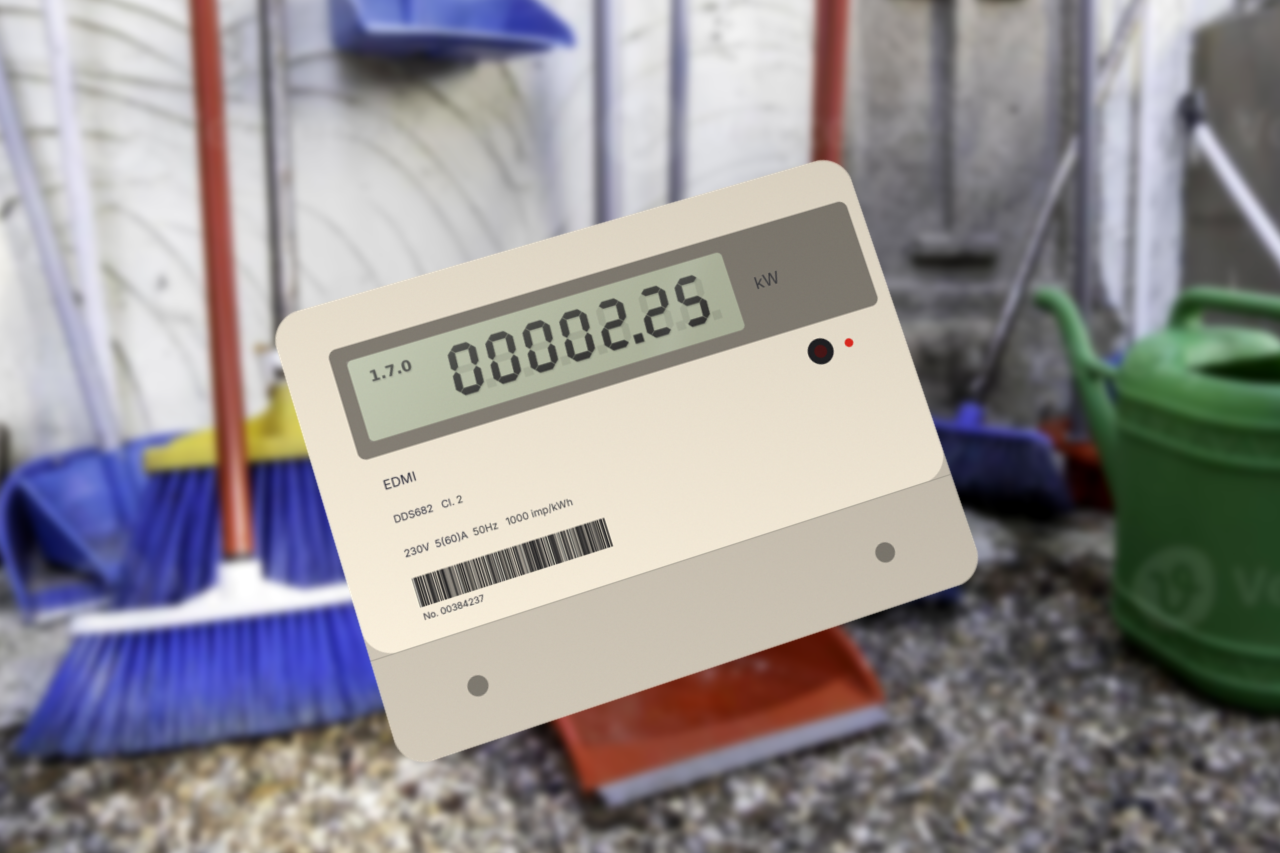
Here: **2.25** kW
